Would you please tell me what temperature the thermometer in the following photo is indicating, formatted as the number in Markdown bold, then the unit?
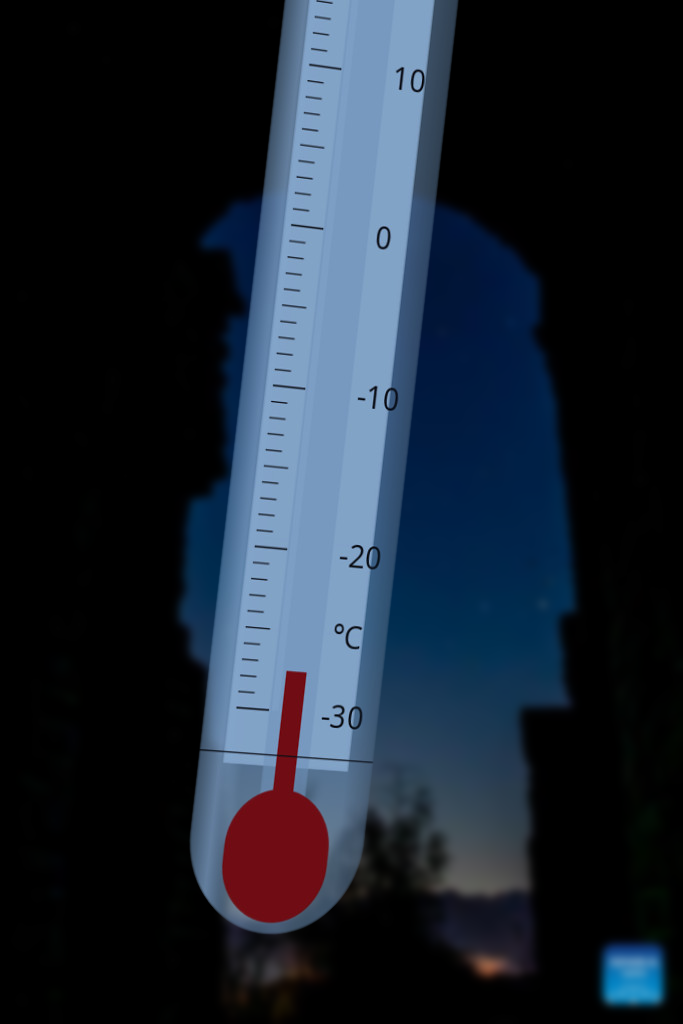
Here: **-27.5** °C
